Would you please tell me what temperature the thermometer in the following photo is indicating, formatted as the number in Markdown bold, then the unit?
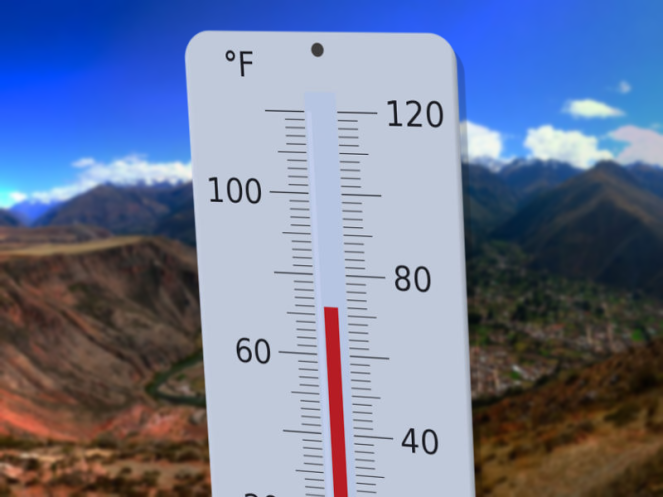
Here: **72** °F
